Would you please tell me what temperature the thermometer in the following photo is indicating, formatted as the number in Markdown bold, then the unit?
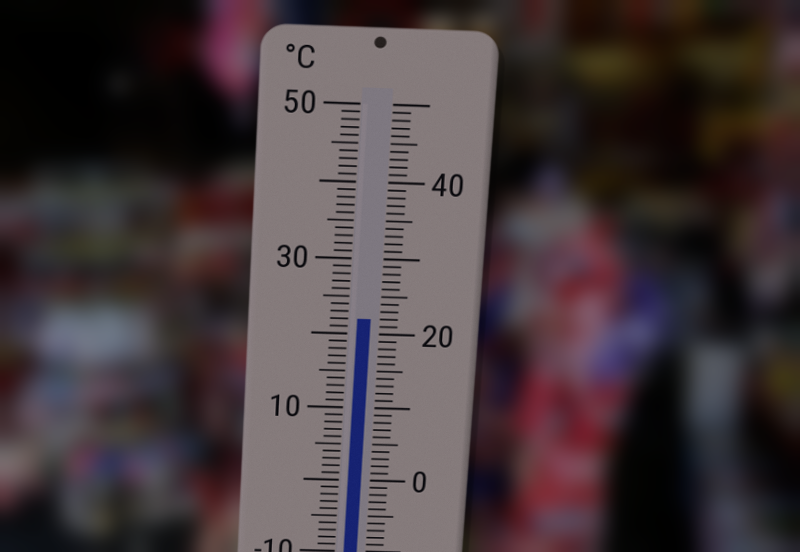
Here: **22** °C
